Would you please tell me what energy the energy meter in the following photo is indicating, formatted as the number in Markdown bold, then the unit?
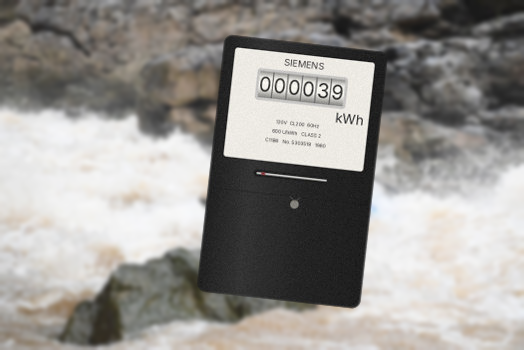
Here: **39** kWh
